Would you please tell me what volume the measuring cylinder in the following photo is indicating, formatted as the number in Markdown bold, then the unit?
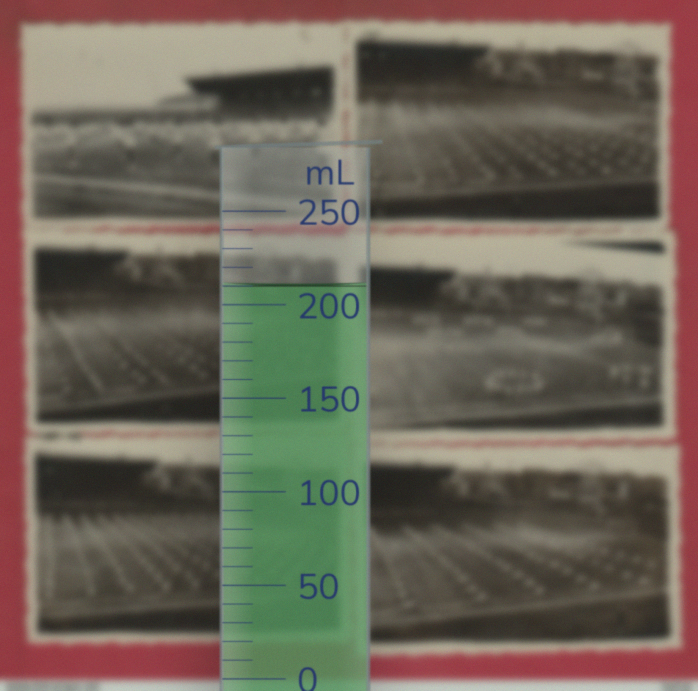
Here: **210** mL
